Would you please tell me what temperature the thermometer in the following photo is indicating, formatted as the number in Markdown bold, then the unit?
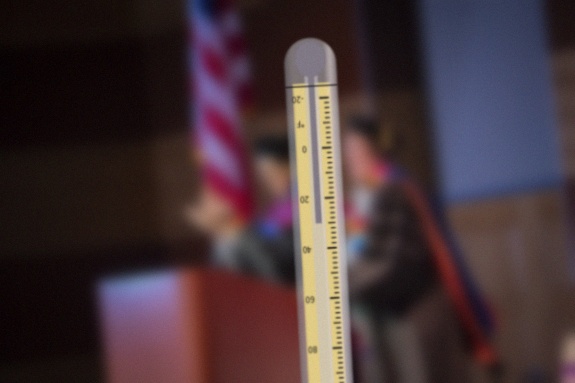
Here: **30** °F
